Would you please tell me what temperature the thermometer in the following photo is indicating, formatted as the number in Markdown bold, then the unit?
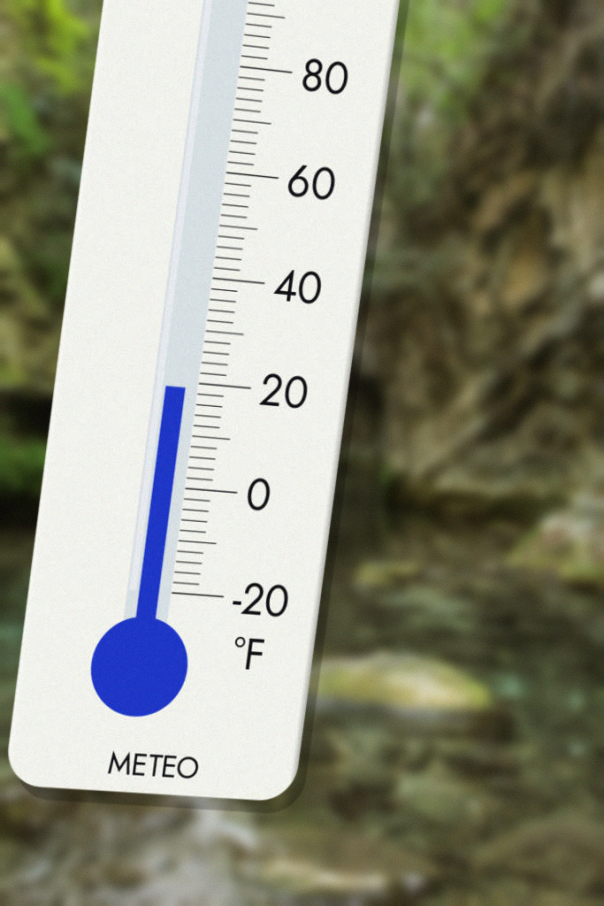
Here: **19** °F
